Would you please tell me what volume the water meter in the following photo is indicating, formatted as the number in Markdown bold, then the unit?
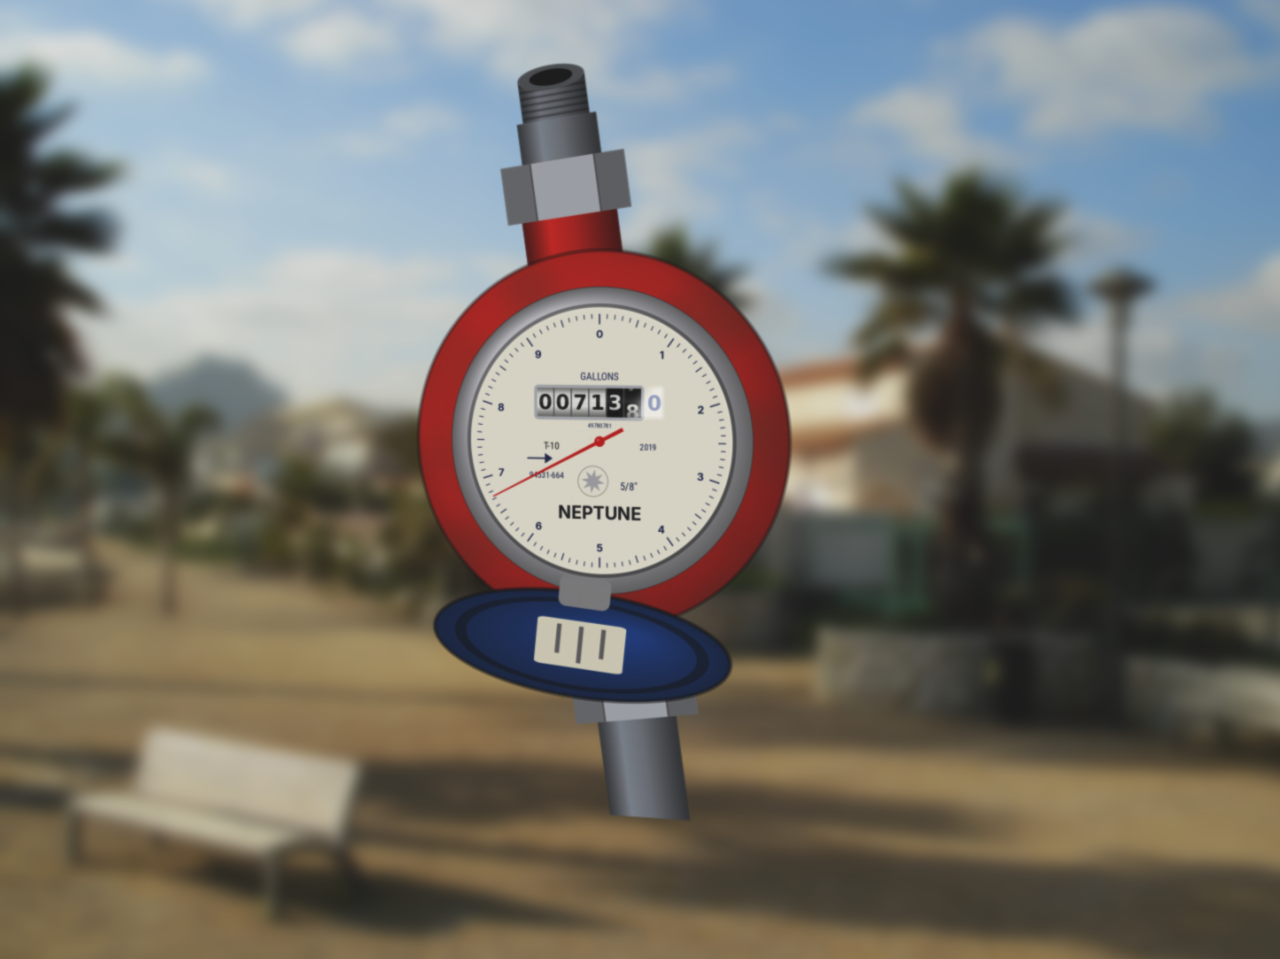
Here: **71376.7** gal
